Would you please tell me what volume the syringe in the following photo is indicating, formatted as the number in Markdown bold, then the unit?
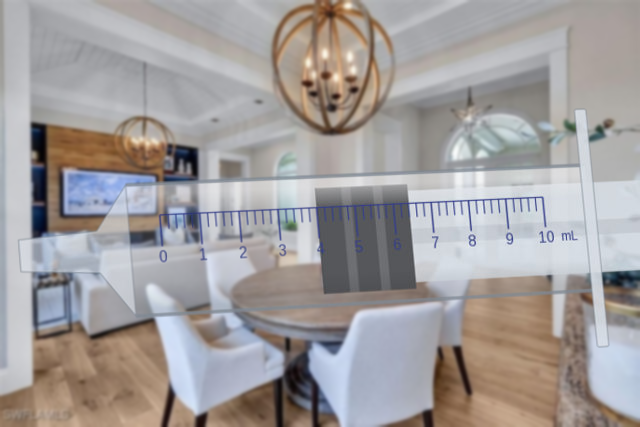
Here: **4** mL
